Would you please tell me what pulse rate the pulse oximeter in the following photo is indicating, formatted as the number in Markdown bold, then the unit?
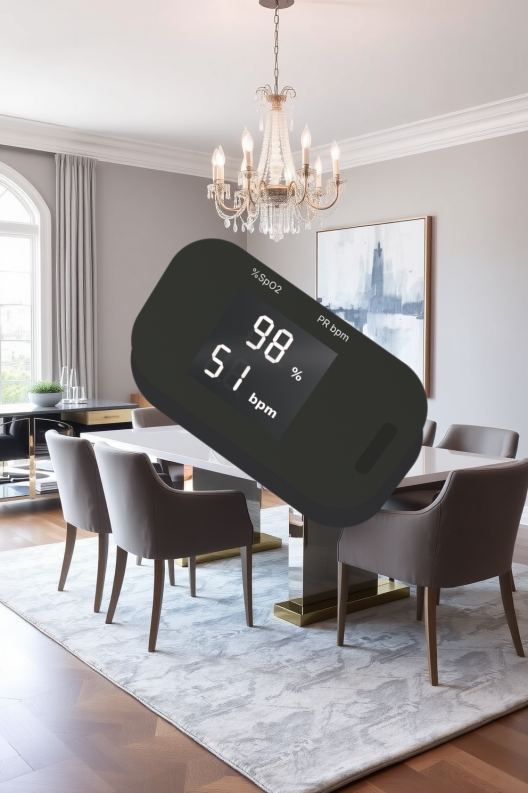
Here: **51** bpm
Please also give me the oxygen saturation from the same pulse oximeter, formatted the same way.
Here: **98** %
